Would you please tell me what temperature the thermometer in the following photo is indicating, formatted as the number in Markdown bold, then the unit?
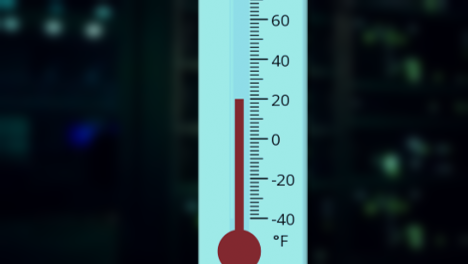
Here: **20** °F
